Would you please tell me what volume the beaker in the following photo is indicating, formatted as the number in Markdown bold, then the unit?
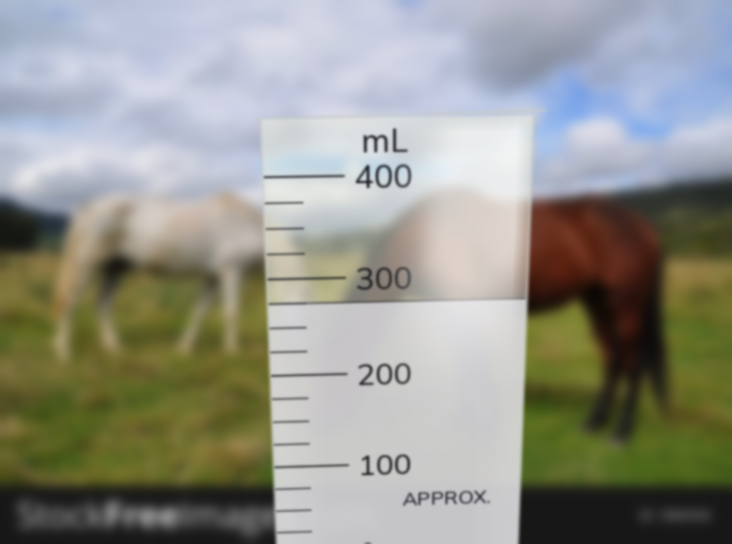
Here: **275** mL
